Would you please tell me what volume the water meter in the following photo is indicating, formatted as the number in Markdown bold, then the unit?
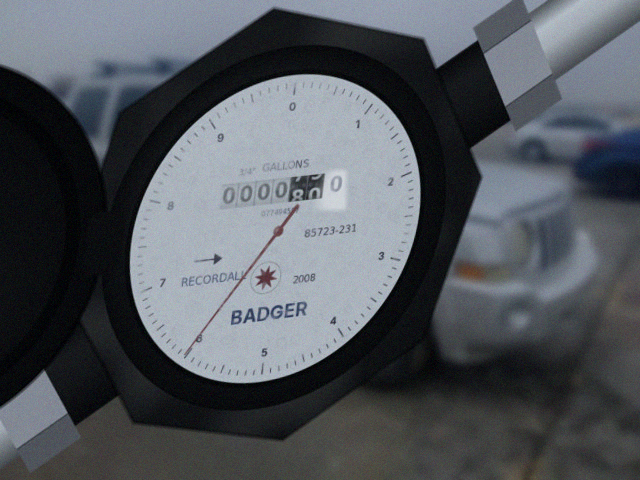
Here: **796.0** gal
